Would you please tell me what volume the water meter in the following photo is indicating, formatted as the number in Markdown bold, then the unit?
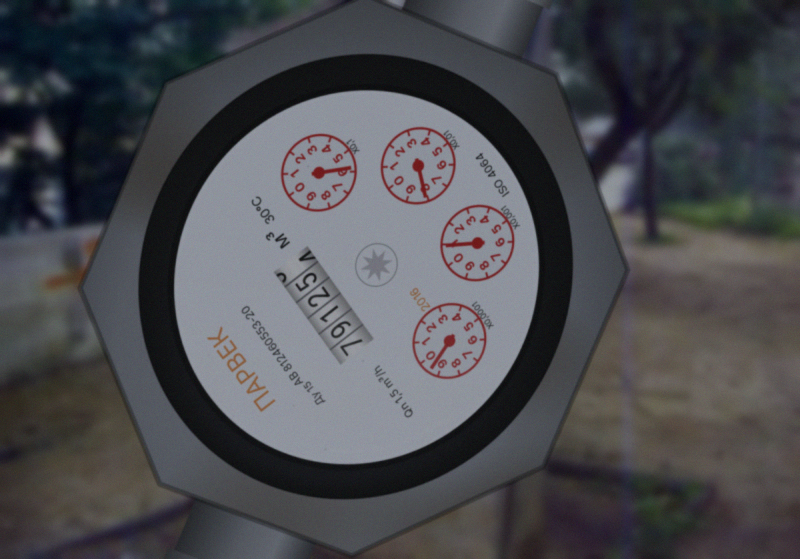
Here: **791253.5809** m³
